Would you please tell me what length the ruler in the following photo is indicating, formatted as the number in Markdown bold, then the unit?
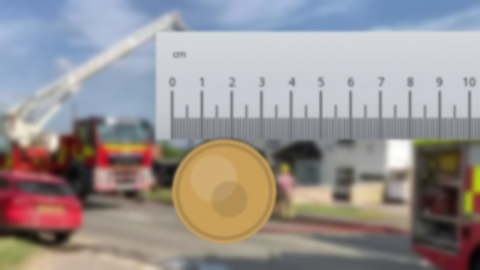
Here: **3.5** cm
